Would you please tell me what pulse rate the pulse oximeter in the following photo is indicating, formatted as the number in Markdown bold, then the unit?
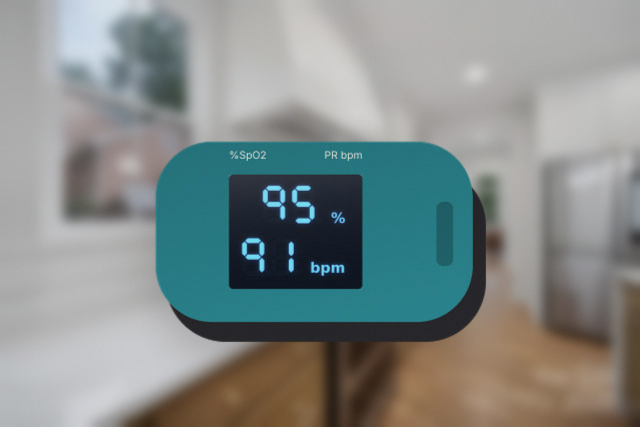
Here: **91** bpm
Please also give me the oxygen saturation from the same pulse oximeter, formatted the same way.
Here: **95** %
